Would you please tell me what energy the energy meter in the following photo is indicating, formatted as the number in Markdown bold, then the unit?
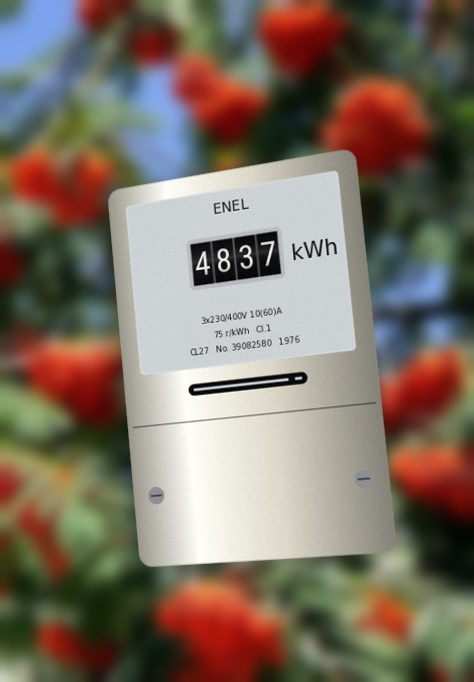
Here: **4837** kWh
